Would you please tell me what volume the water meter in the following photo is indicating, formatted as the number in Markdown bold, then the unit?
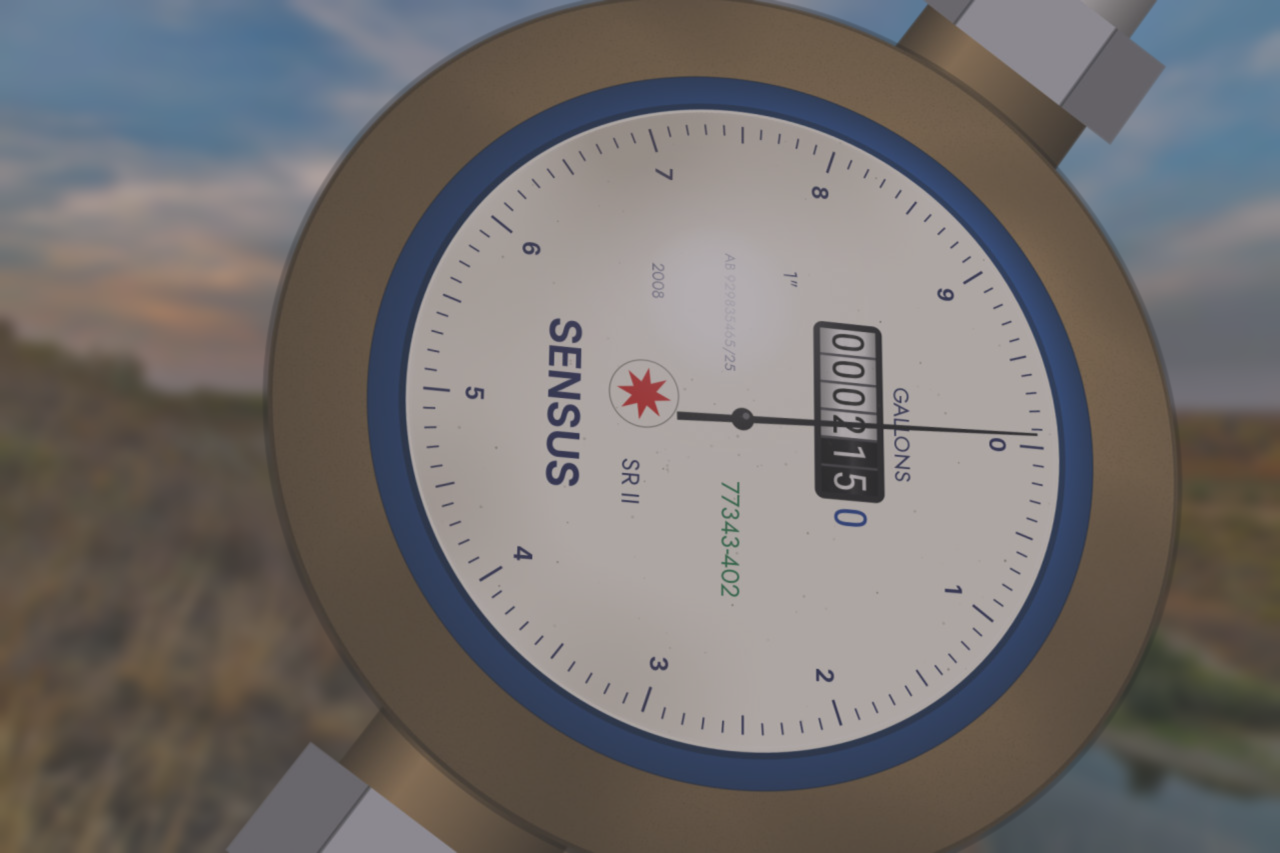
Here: **2149.9** gal
